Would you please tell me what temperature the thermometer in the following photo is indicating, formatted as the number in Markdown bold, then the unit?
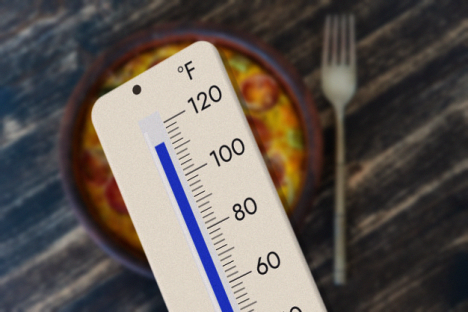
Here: **114** °F
